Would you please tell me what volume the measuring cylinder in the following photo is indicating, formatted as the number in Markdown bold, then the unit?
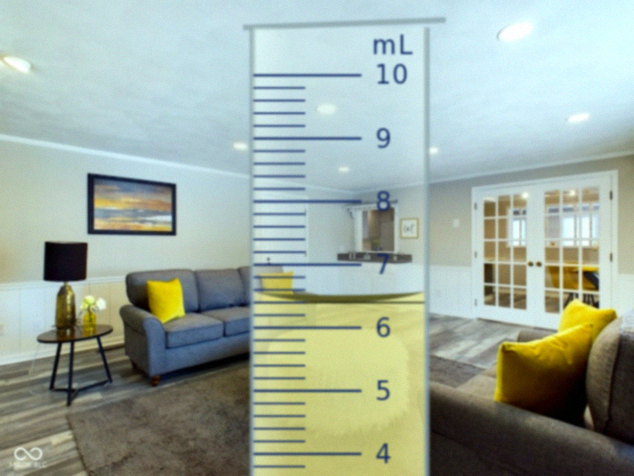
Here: **6.4** mL
